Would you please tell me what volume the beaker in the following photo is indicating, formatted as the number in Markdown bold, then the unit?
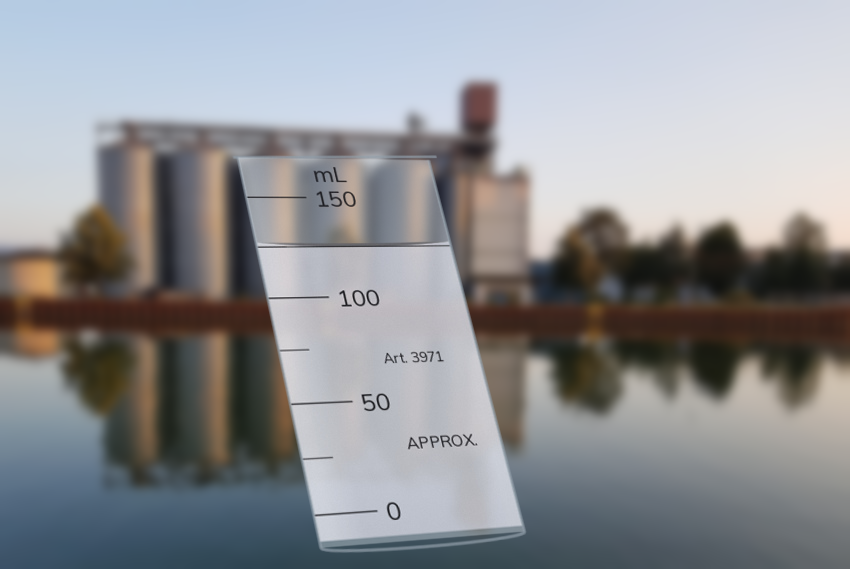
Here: **125** mL
